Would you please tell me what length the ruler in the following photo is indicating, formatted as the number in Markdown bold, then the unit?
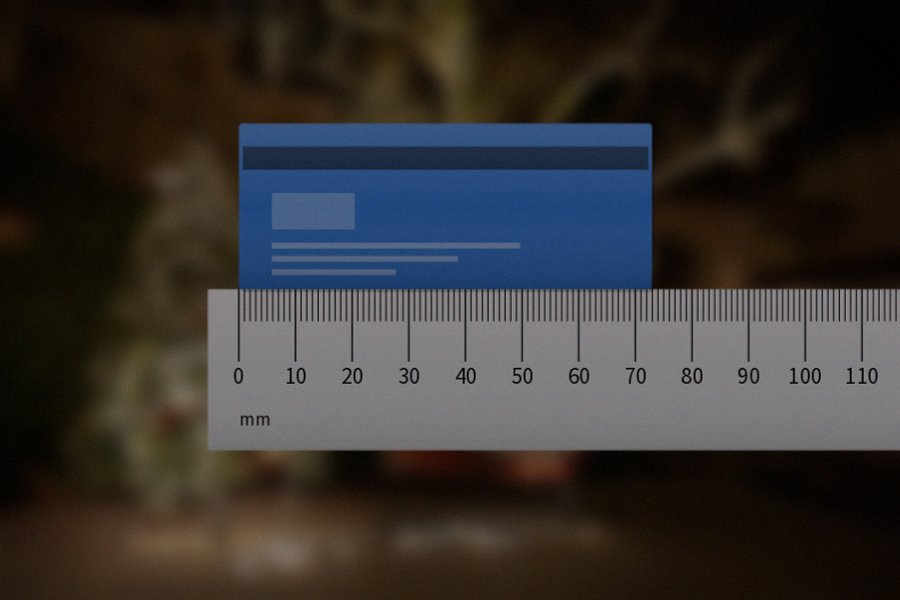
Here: **73** mm
